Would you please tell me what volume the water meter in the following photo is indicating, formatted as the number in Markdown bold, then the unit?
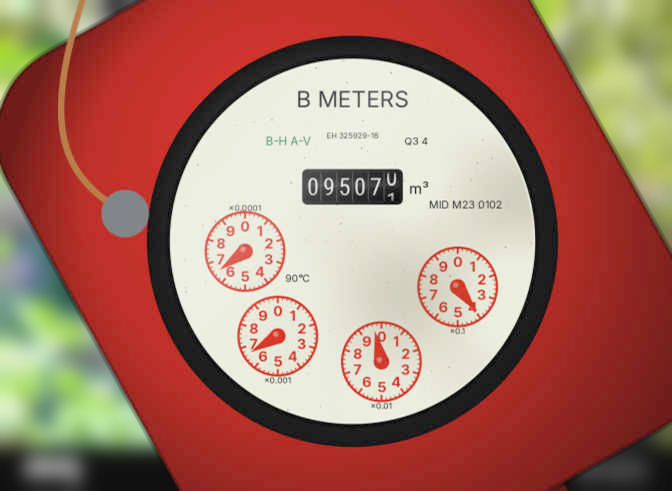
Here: **95070.3966** m³
